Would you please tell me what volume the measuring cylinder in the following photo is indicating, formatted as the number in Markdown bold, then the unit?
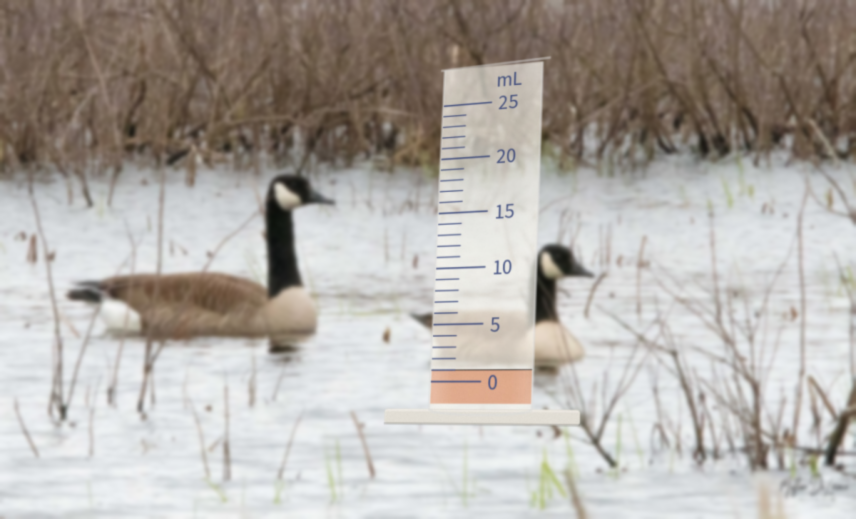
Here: **1** mL
